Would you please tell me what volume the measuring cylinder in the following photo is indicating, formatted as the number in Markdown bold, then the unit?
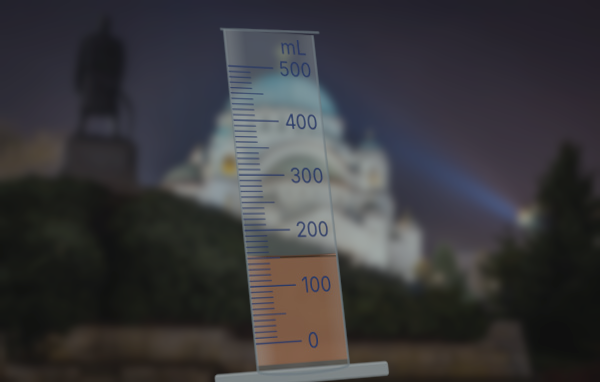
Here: **150** mL
